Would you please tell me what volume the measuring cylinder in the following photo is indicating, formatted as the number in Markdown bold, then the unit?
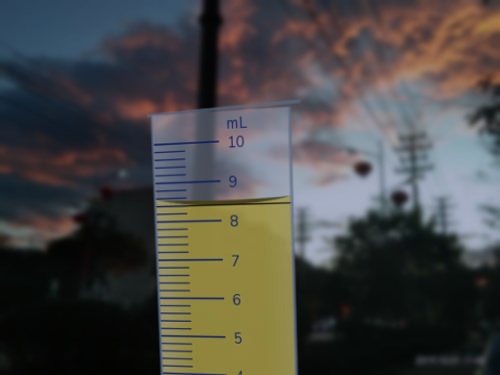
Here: **8.4** mL
